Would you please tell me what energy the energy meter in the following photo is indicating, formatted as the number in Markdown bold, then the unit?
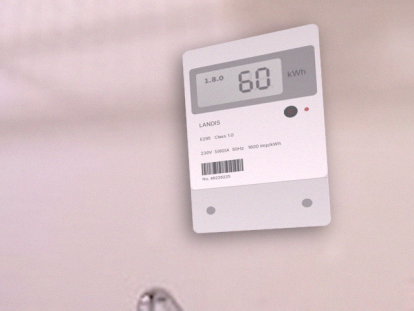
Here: **60** kWh
